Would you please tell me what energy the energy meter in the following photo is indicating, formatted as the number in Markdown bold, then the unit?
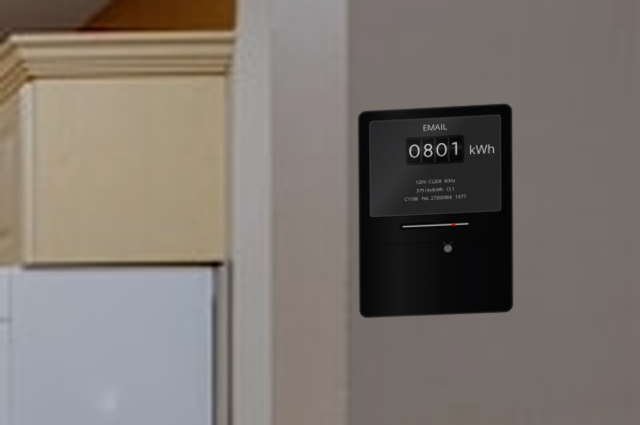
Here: **801** kWh
